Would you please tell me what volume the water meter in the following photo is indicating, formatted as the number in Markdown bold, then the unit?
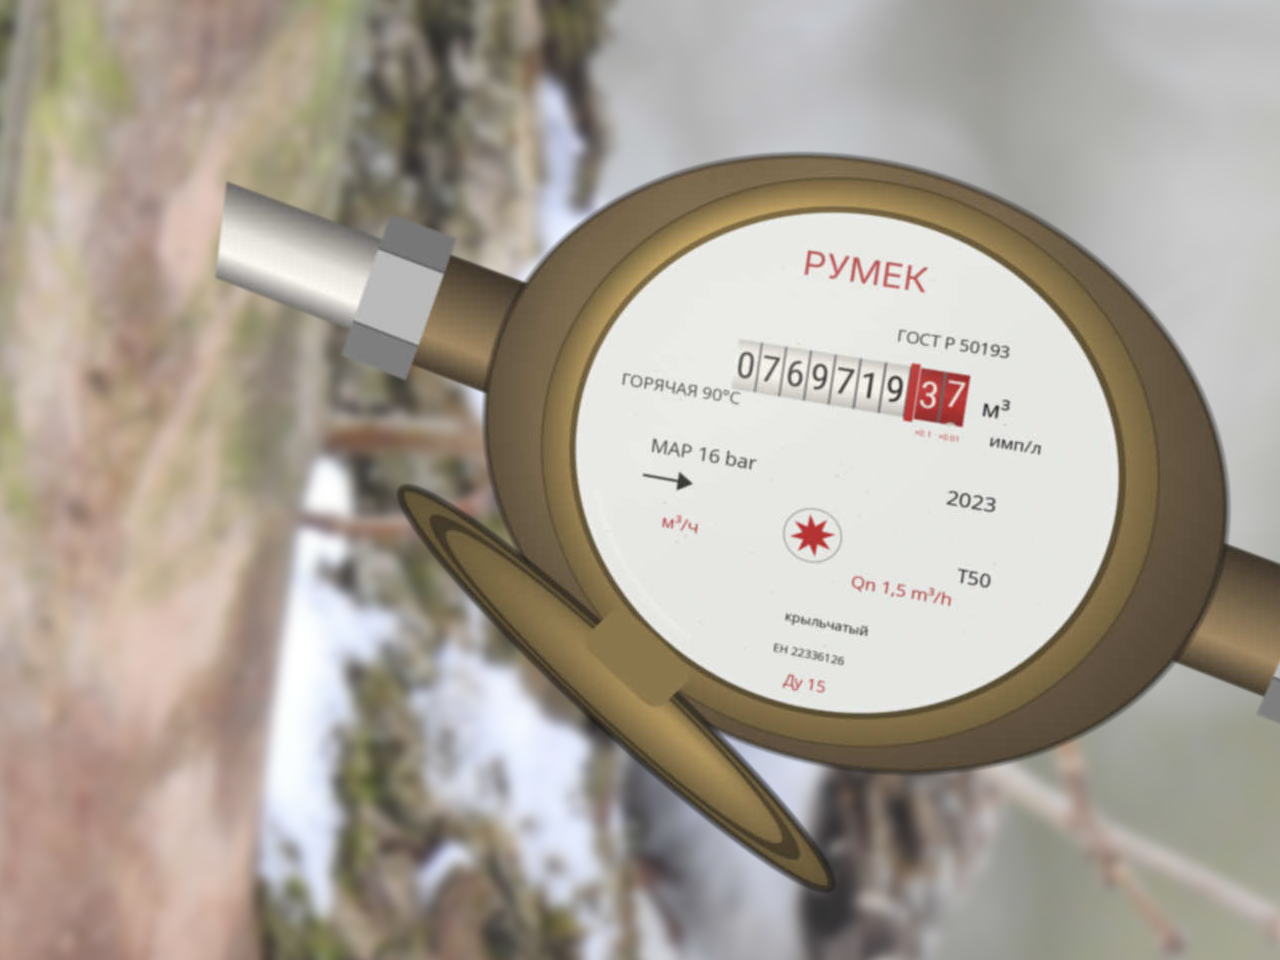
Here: **769719.37** m³
